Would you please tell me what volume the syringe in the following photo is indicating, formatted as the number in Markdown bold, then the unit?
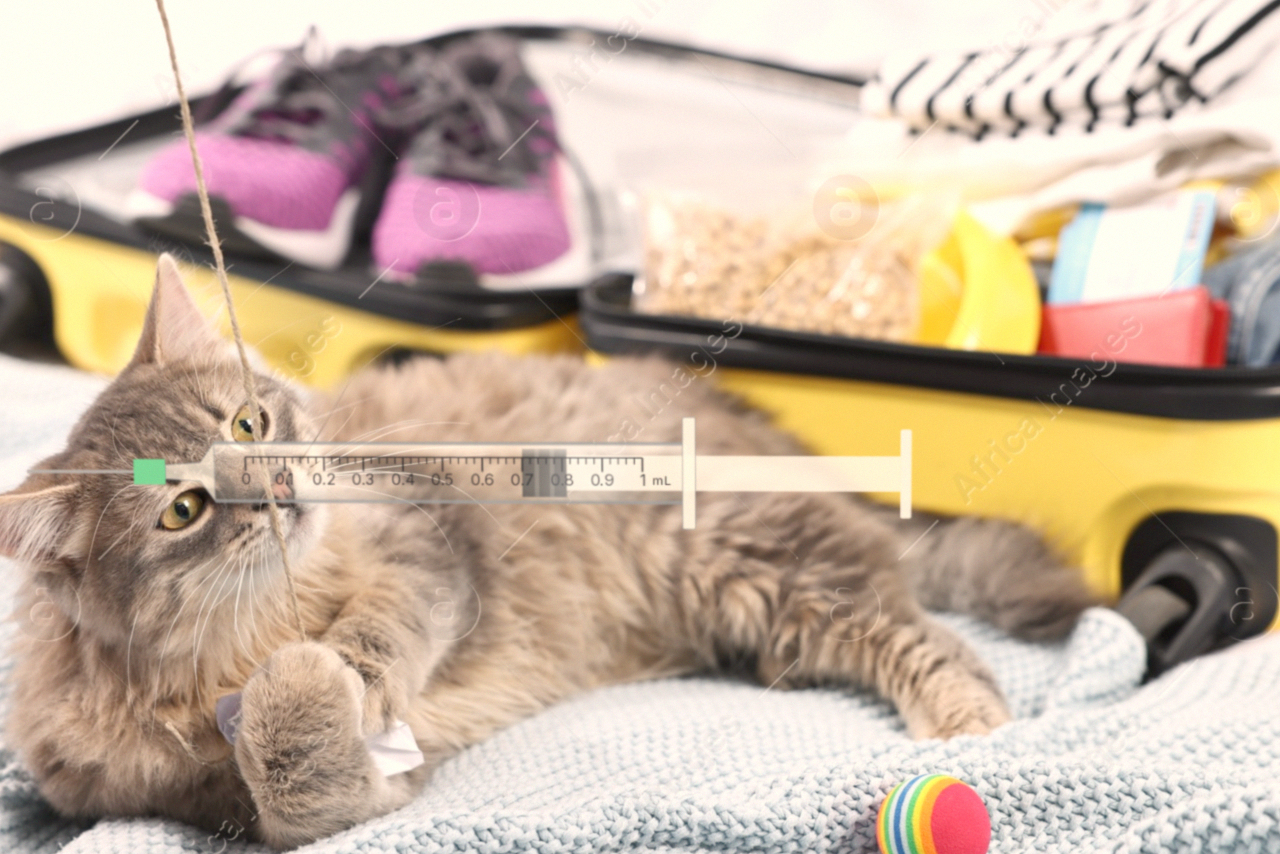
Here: **0.7** mL
